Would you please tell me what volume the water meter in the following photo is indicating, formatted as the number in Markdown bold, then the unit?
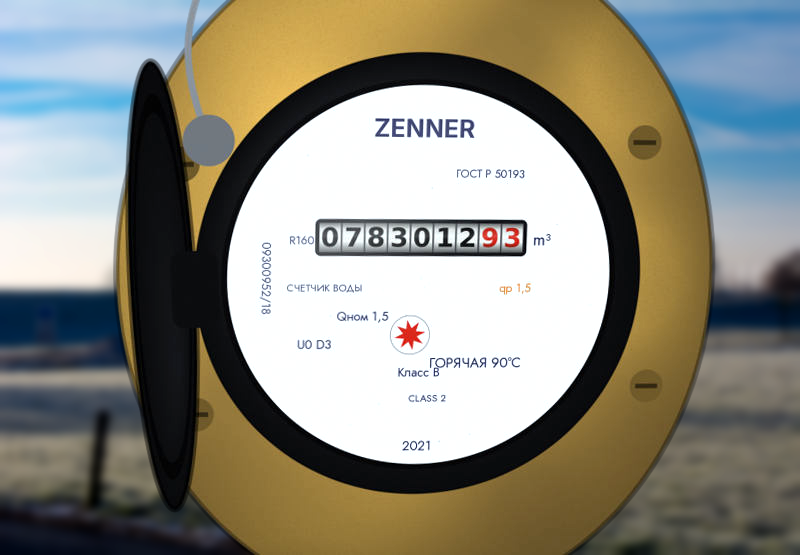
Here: **783012.93** m³
